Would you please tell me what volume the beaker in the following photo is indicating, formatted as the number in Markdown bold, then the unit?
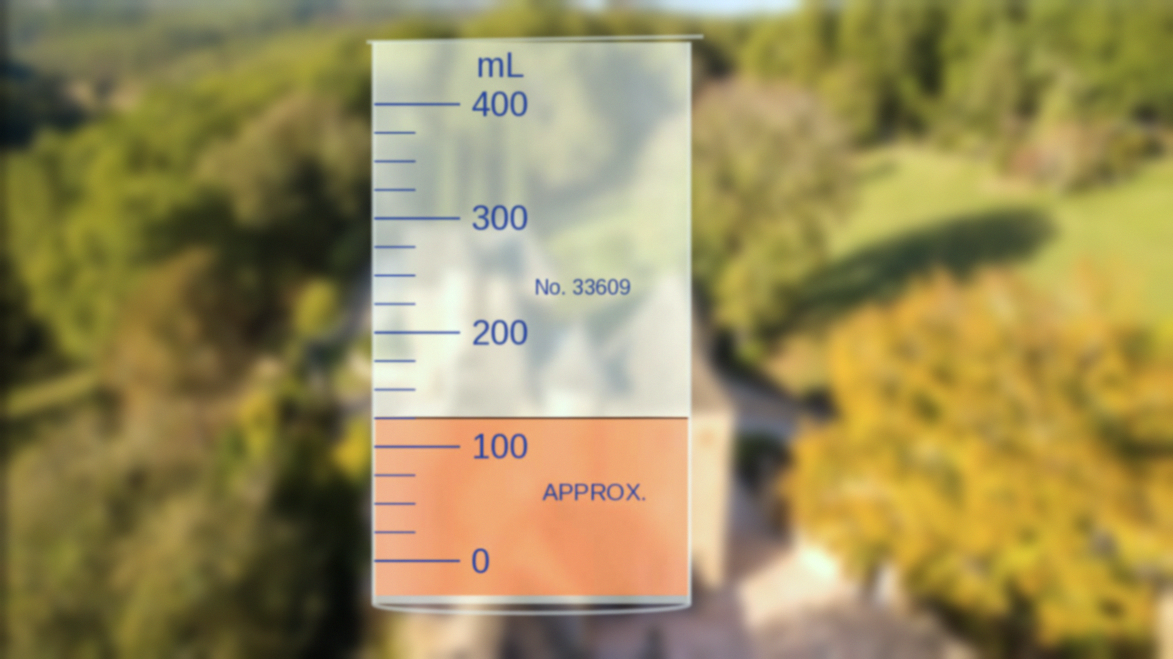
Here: **125** mL
